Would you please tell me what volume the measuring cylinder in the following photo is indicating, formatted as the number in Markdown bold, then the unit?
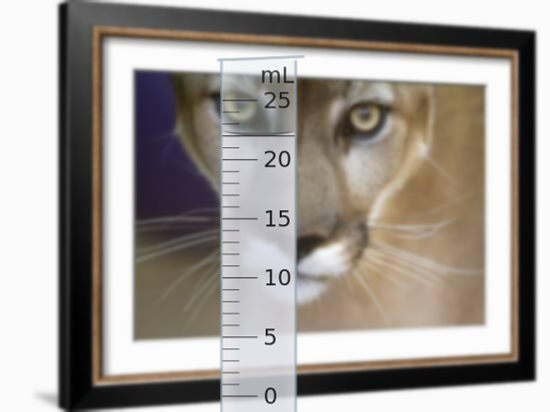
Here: **22** mL
